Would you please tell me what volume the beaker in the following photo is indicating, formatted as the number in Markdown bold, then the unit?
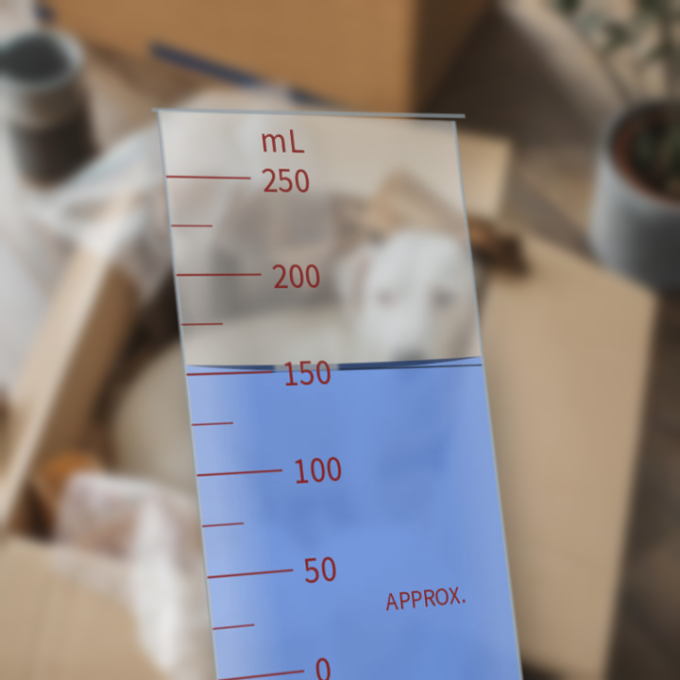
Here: **150** mL
